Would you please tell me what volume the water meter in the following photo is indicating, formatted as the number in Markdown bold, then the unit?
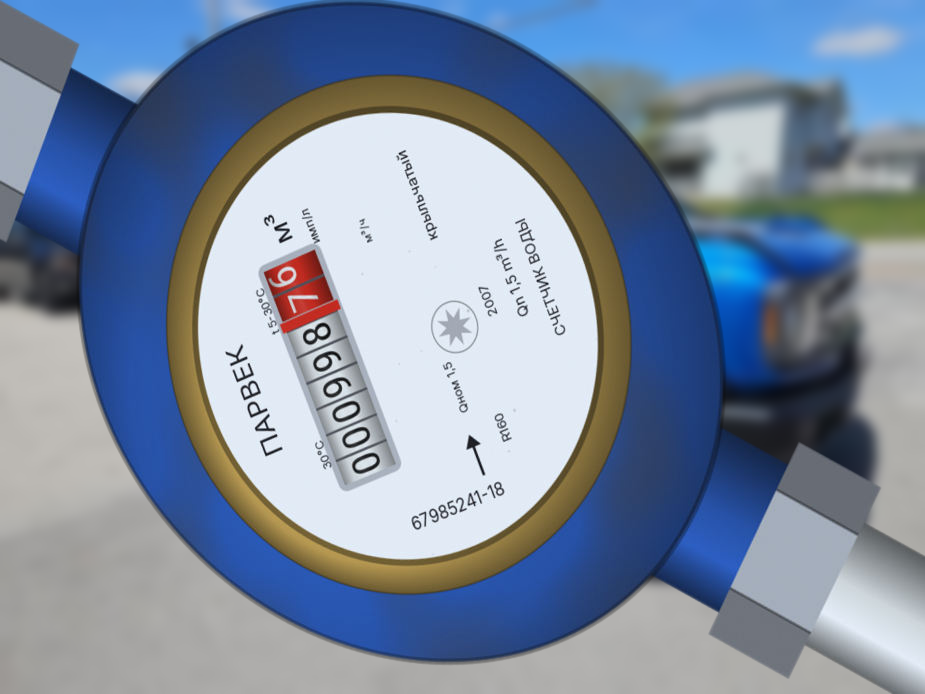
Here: **998.76** m³
